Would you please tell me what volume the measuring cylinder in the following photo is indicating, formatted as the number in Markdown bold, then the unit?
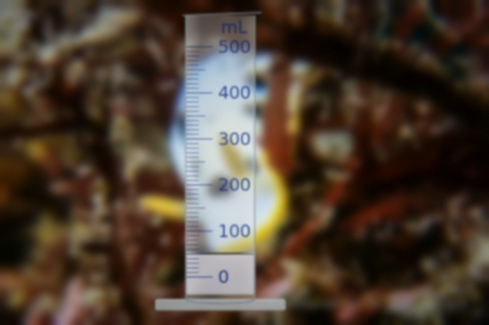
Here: **50** mL
